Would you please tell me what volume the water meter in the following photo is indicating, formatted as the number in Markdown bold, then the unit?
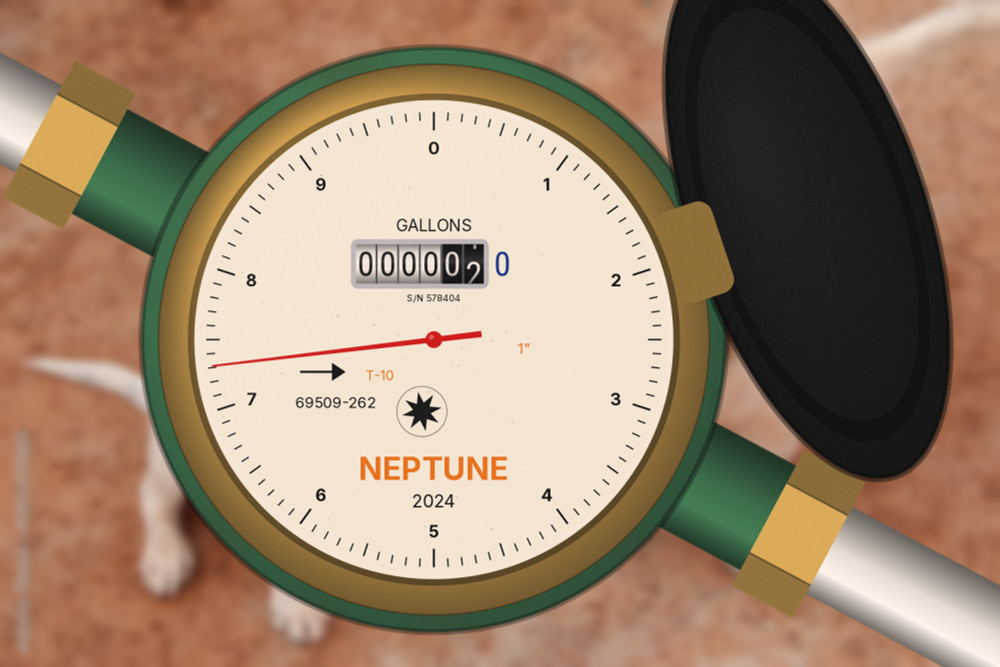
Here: **17.3** gal
